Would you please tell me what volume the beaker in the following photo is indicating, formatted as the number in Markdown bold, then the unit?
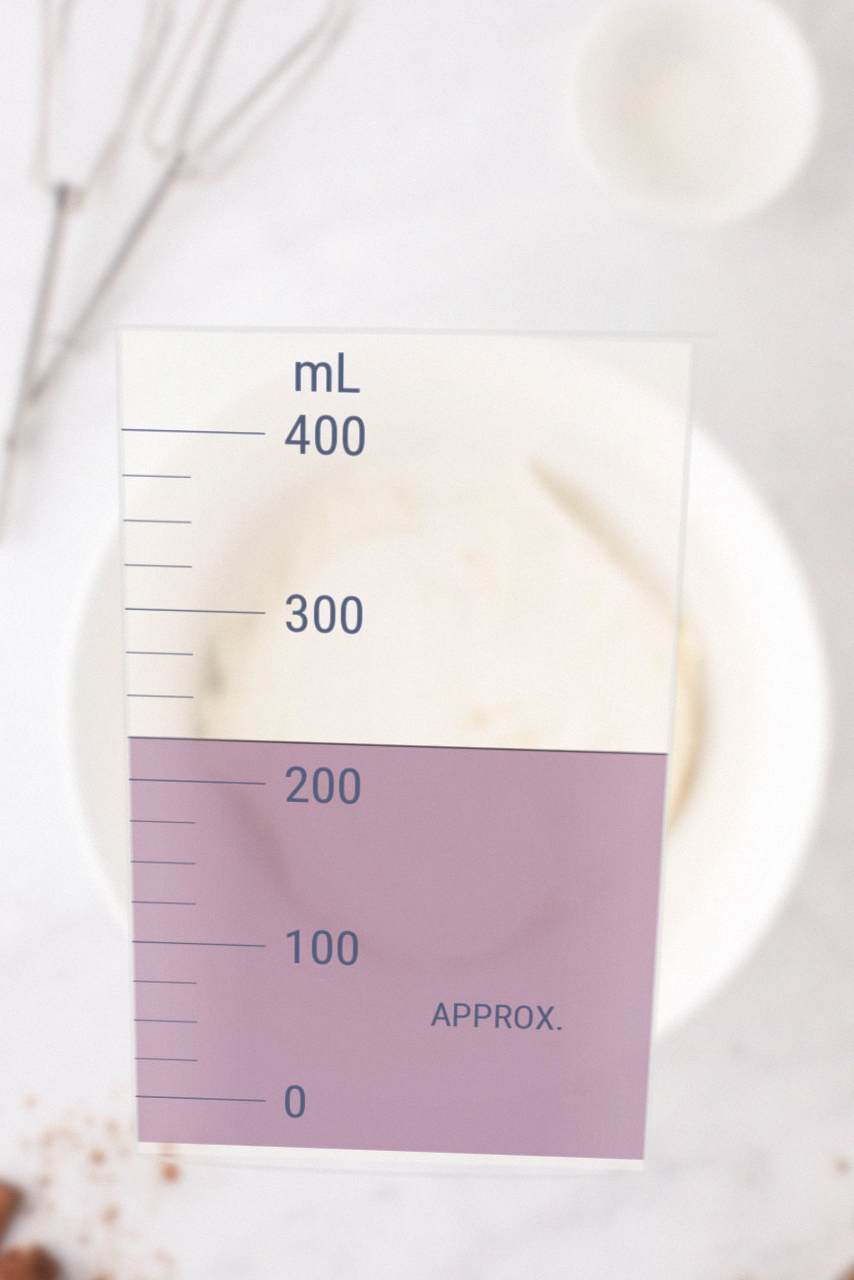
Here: **225** mL
